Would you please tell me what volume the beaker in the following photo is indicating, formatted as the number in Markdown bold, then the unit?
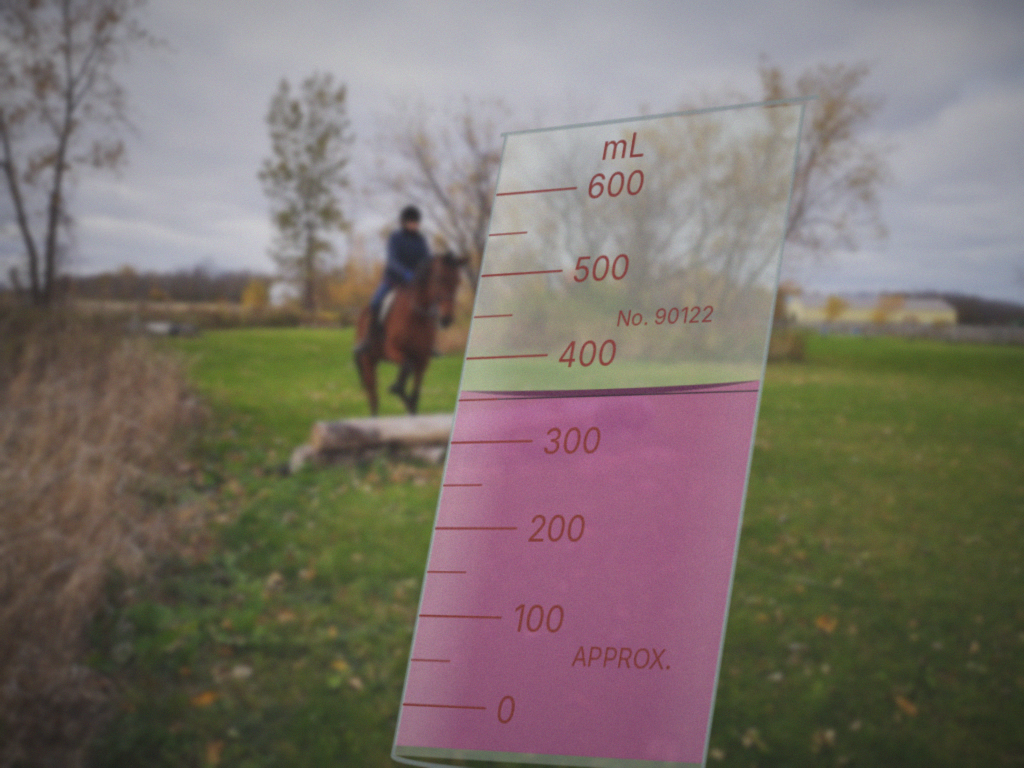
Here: **350** mL
